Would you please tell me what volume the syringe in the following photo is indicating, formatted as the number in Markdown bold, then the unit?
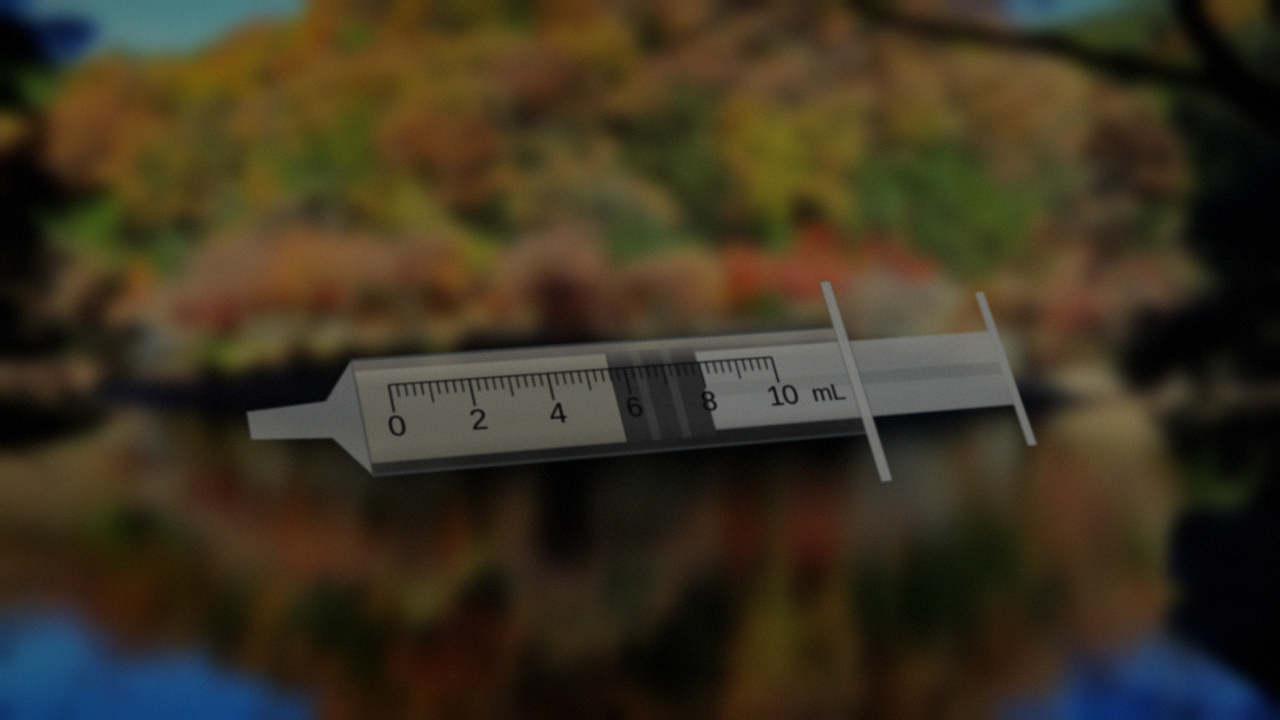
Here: **5.6** mL
